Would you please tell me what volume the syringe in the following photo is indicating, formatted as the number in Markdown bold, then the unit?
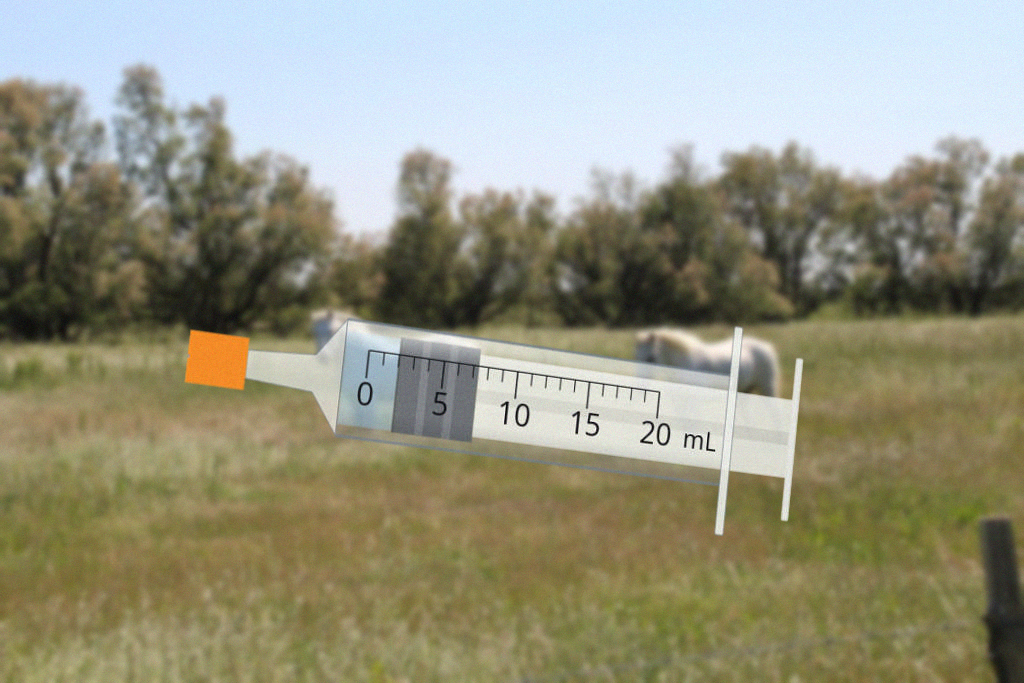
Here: **2** mL
